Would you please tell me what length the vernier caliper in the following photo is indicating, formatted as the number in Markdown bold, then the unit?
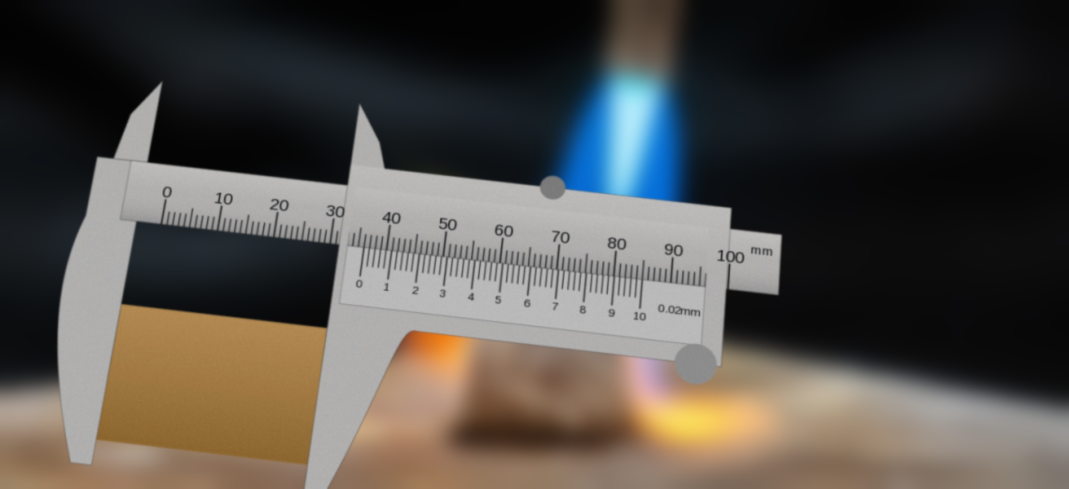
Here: **36.0** mm
